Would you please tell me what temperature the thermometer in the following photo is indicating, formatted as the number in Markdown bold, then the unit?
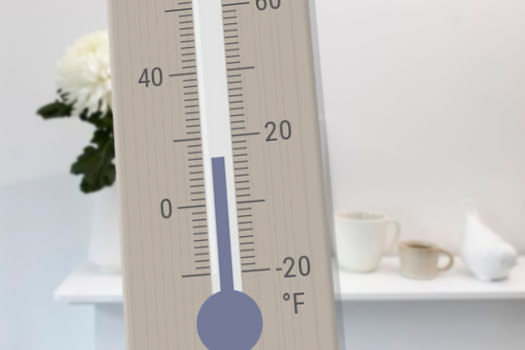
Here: **14** °F
